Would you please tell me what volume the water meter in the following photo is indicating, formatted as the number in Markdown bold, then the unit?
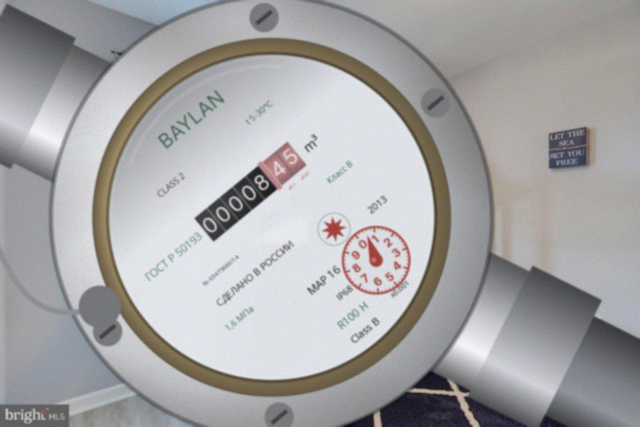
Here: **8.450** m³
